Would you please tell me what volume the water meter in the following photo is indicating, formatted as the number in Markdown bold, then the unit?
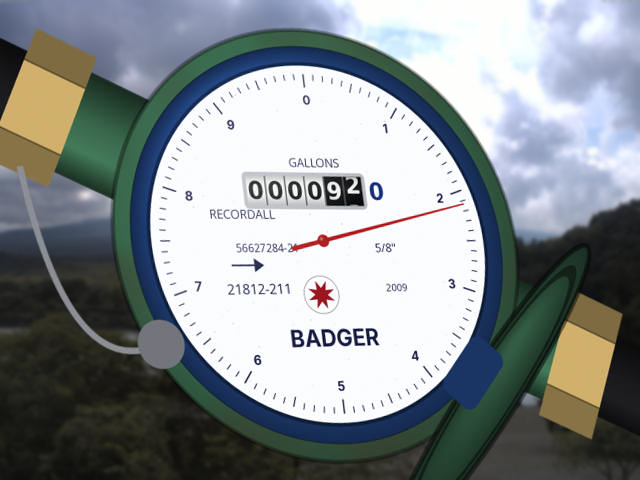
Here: **922.1** gal
